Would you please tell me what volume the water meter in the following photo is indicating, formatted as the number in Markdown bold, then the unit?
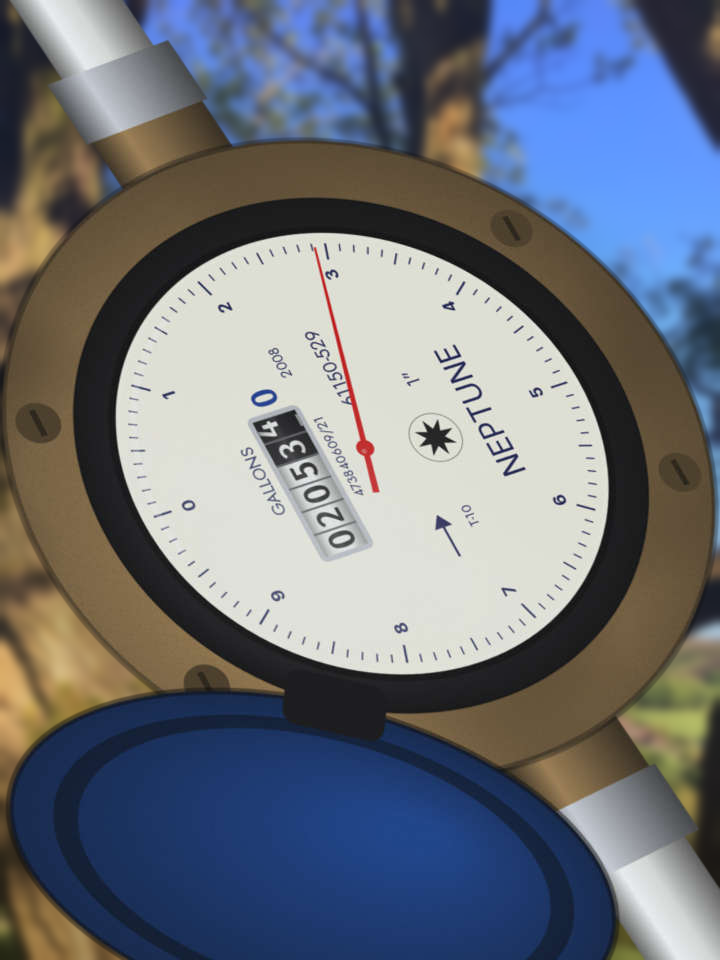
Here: **205342.9** gal
